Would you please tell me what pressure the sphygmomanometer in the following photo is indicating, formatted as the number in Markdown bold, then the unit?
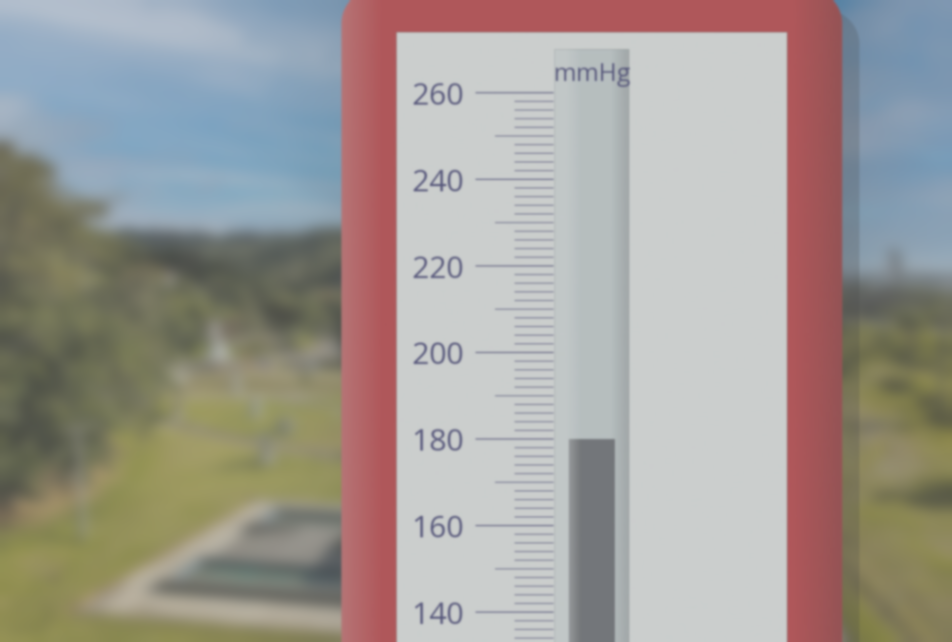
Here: **180** mmHg
